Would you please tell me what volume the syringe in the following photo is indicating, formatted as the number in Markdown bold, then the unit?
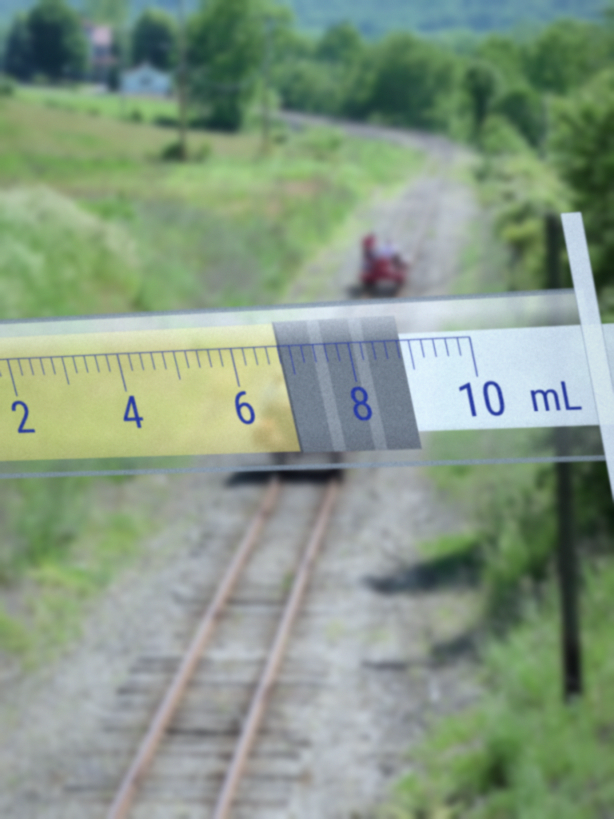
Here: **6.8** mL
